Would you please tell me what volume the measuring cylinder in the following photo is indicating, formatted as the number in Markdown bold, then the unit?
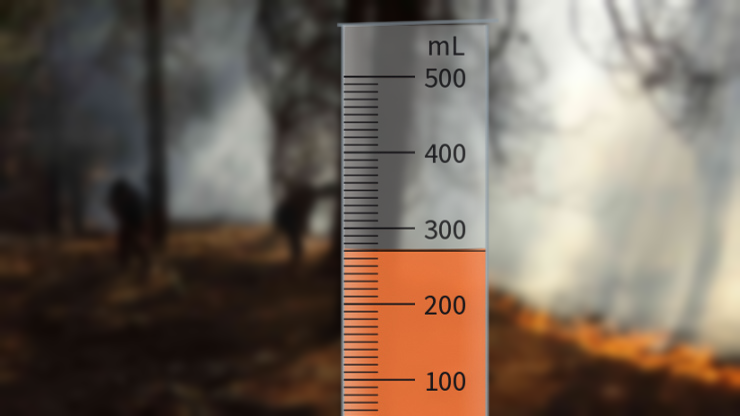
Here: **270** mL
